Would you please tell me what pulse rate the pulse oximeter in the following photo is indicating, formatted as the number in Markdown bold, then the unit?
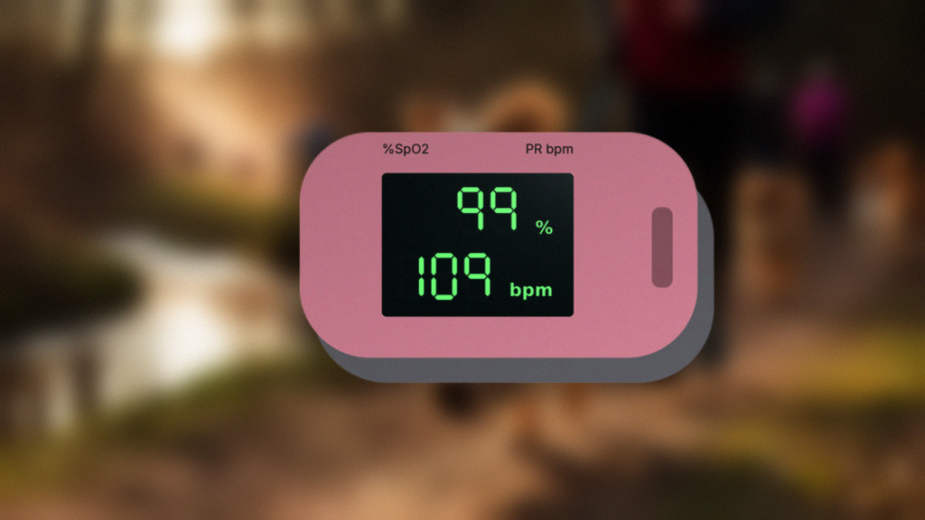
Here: **109** bpm
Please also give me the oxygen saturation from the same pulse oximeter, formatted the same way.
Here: **99** %
